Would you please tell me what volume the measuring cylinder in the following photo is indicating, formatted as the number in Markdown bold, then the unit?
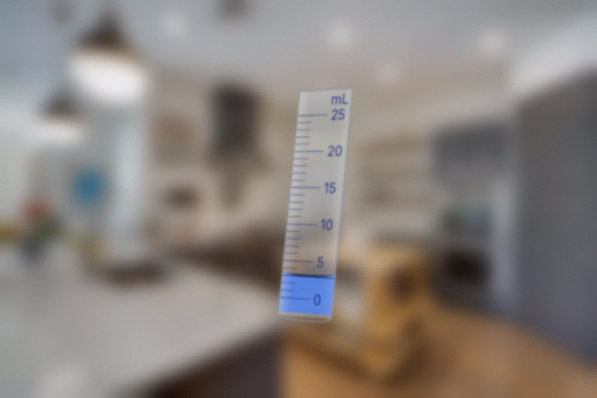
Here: **3** mL
